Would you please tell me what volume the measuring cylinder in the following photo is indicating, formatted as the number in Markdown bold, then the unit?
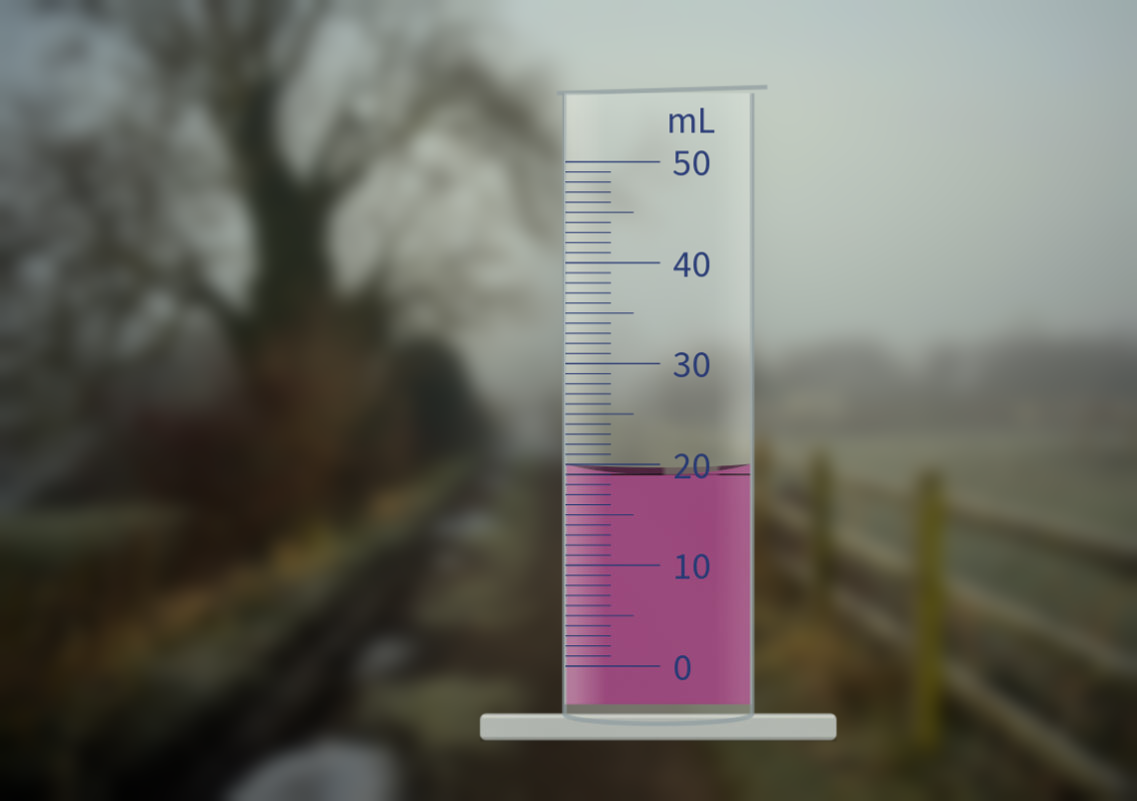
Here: **19** mL
